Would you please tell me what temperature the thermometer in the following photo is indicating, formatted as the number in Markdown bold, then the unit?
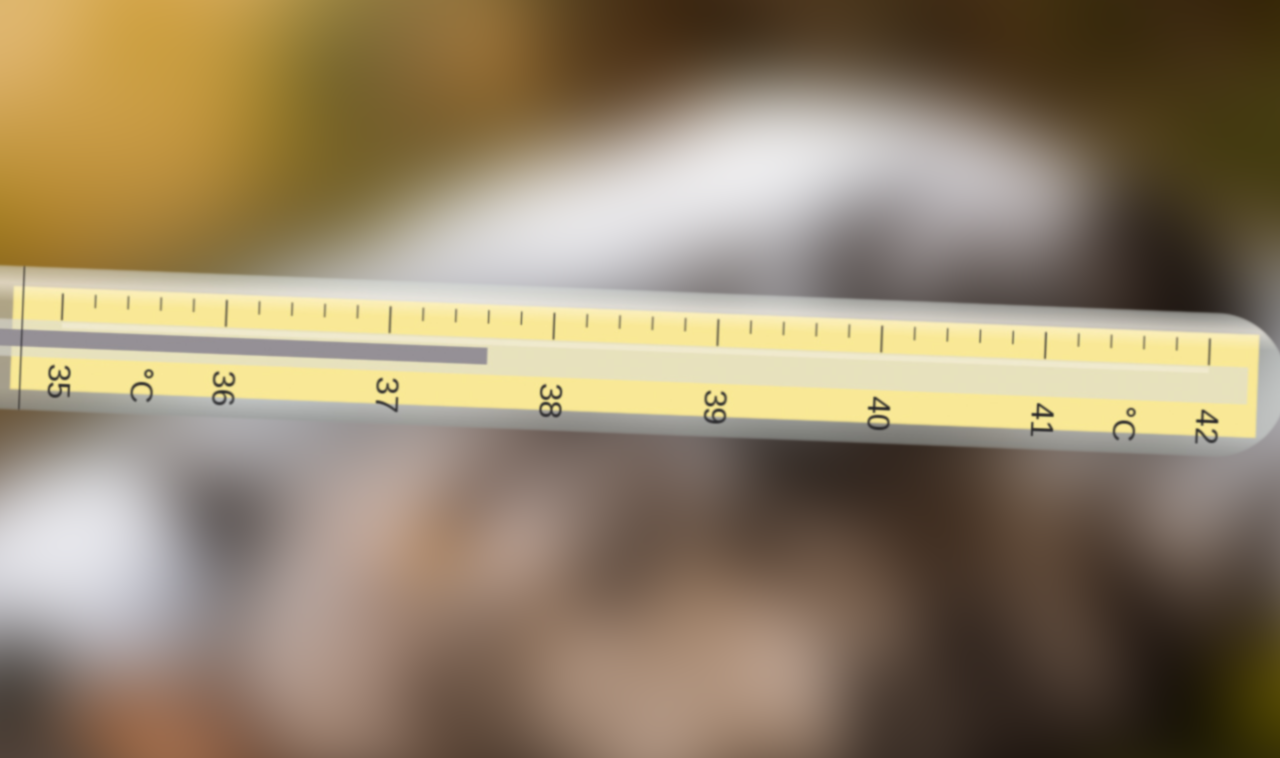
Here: **37.6** °C
